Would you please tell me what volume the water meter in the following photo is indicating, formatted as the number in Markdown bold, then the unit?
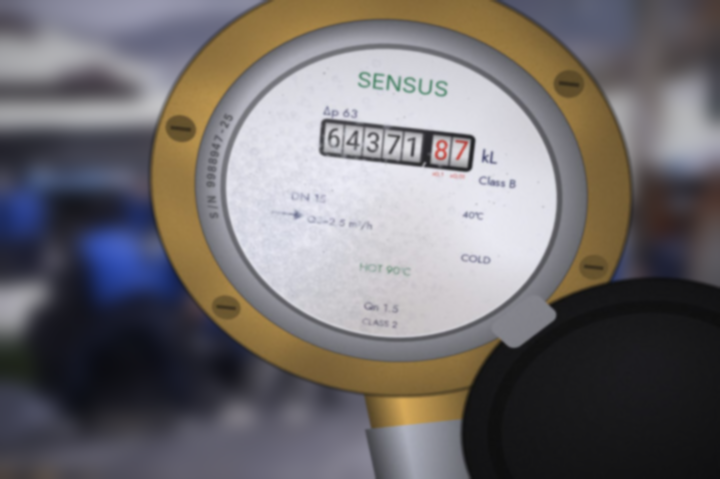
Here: **64371.87** kL
